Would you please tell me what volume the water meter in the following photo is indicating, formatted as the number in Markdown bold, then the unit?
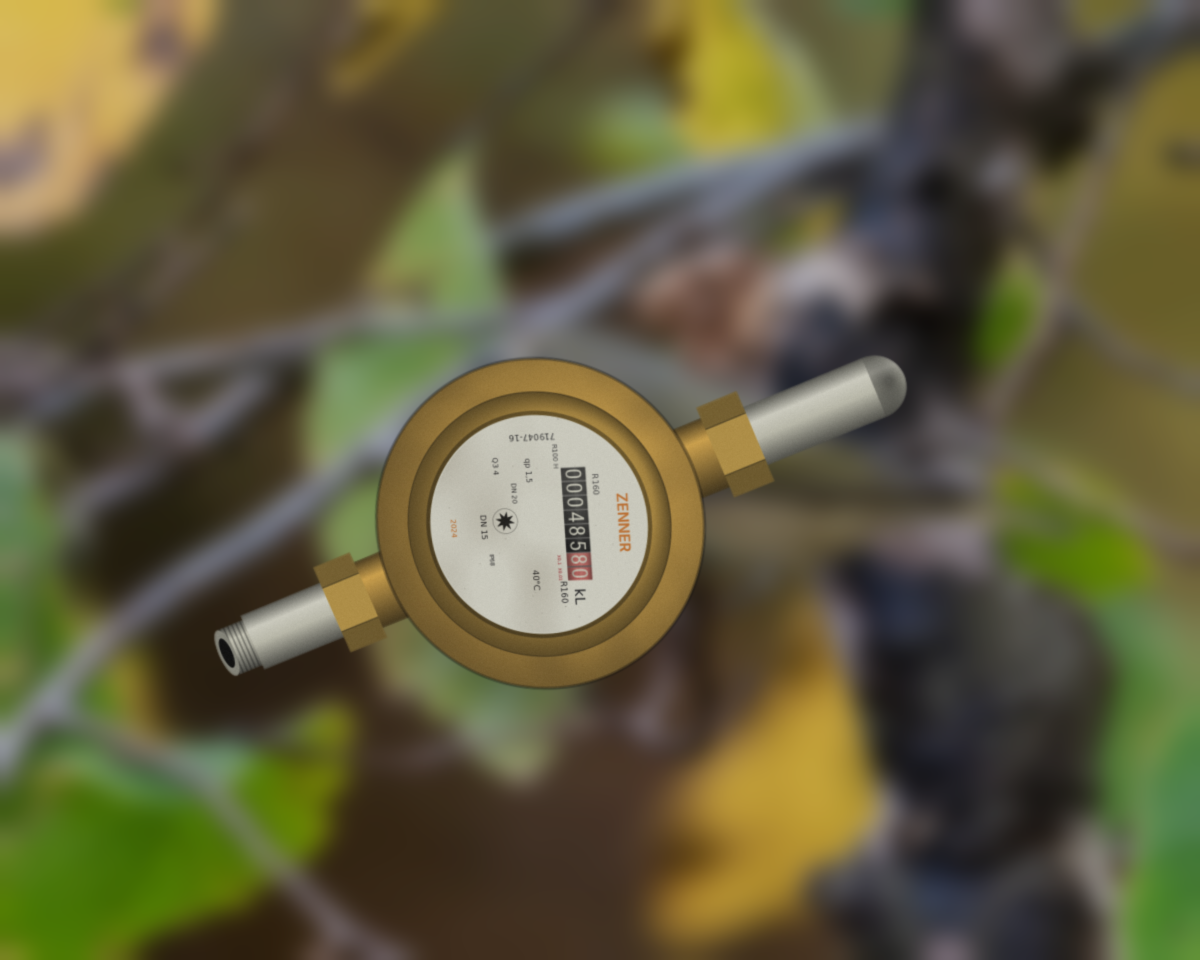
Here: **485.80** kL
